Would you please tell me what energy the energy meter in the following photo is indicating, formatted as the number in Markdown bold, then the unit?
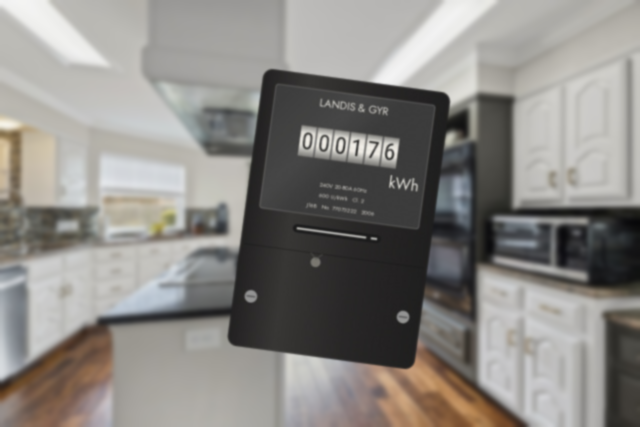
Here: **176** kWh
